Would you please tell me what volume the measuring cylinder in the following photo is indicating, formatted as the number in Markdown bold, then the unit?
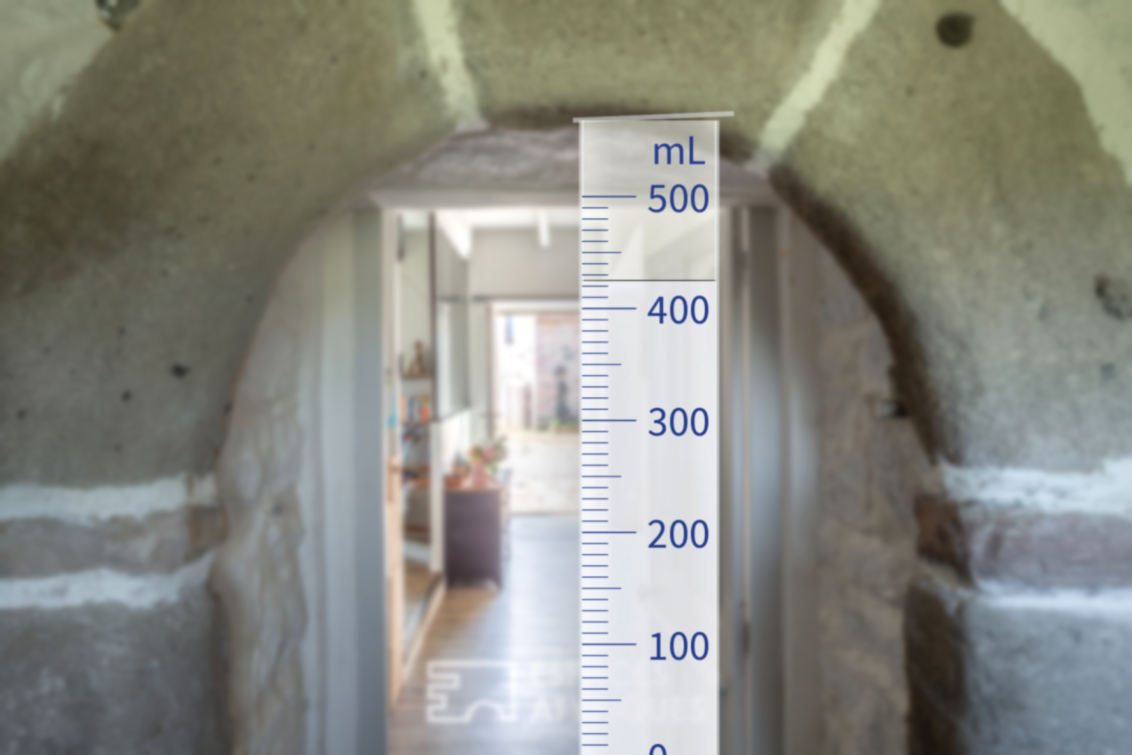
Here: **425** mL
